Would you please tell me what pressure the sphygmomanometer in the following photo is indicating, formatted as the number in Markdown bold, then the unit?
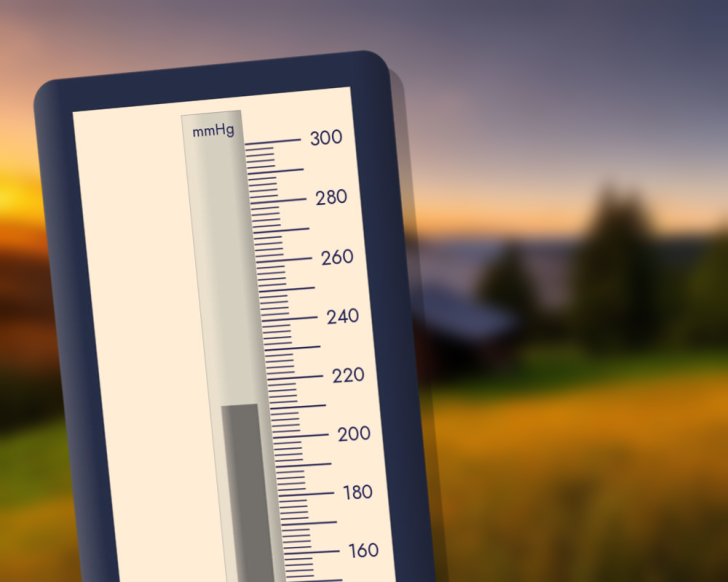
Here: **212** mmHg
